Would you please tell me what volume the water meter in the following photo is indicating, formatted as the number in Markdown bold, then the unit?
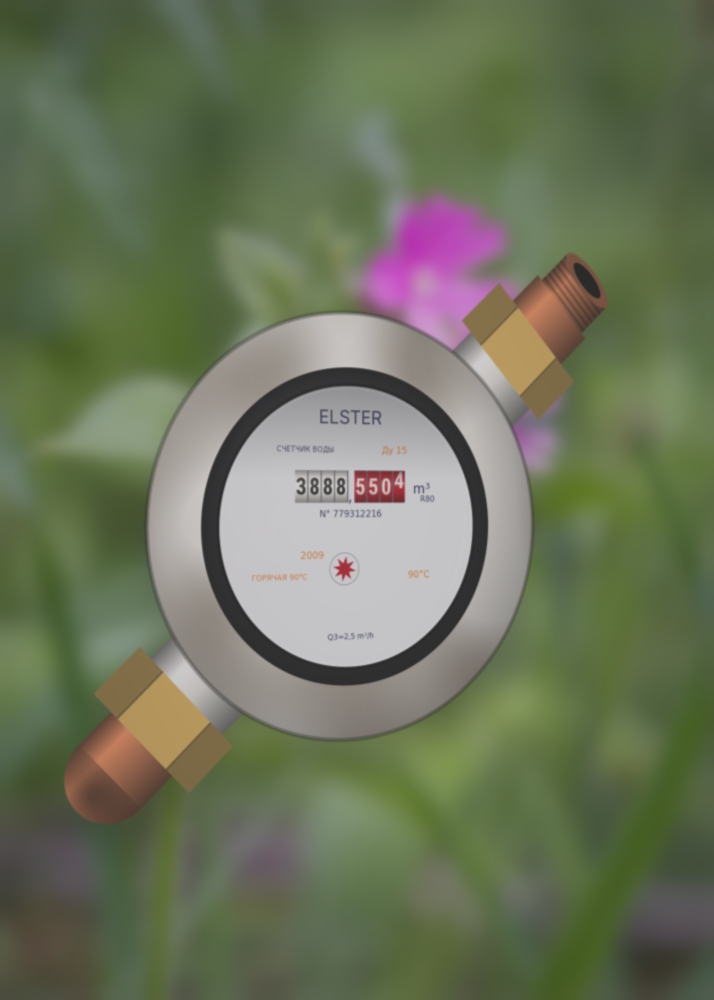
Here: **3888.5504** m³
